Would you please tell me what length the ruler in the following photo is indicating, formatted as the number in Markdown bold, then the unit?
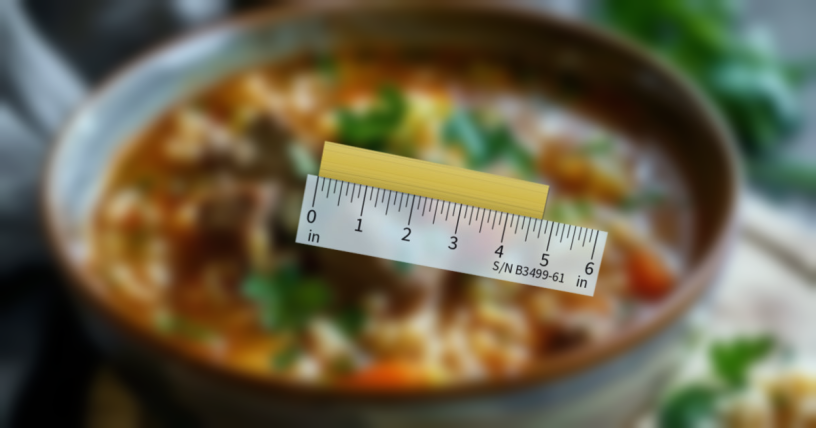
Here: **4.75** in
